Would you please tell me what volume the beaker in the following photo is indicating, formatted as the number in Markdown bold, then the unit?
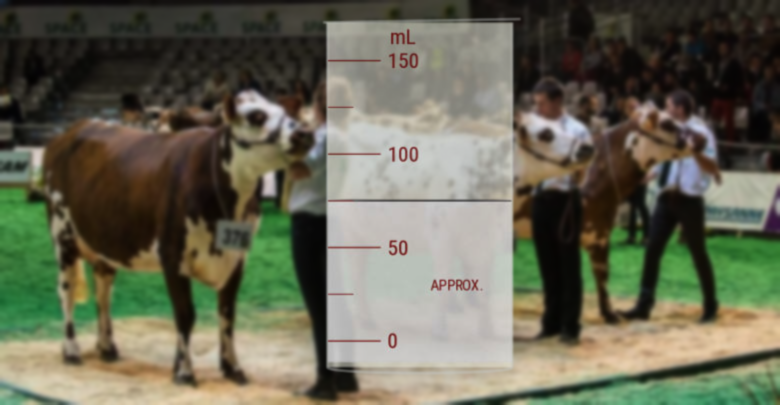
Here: **75** mL
